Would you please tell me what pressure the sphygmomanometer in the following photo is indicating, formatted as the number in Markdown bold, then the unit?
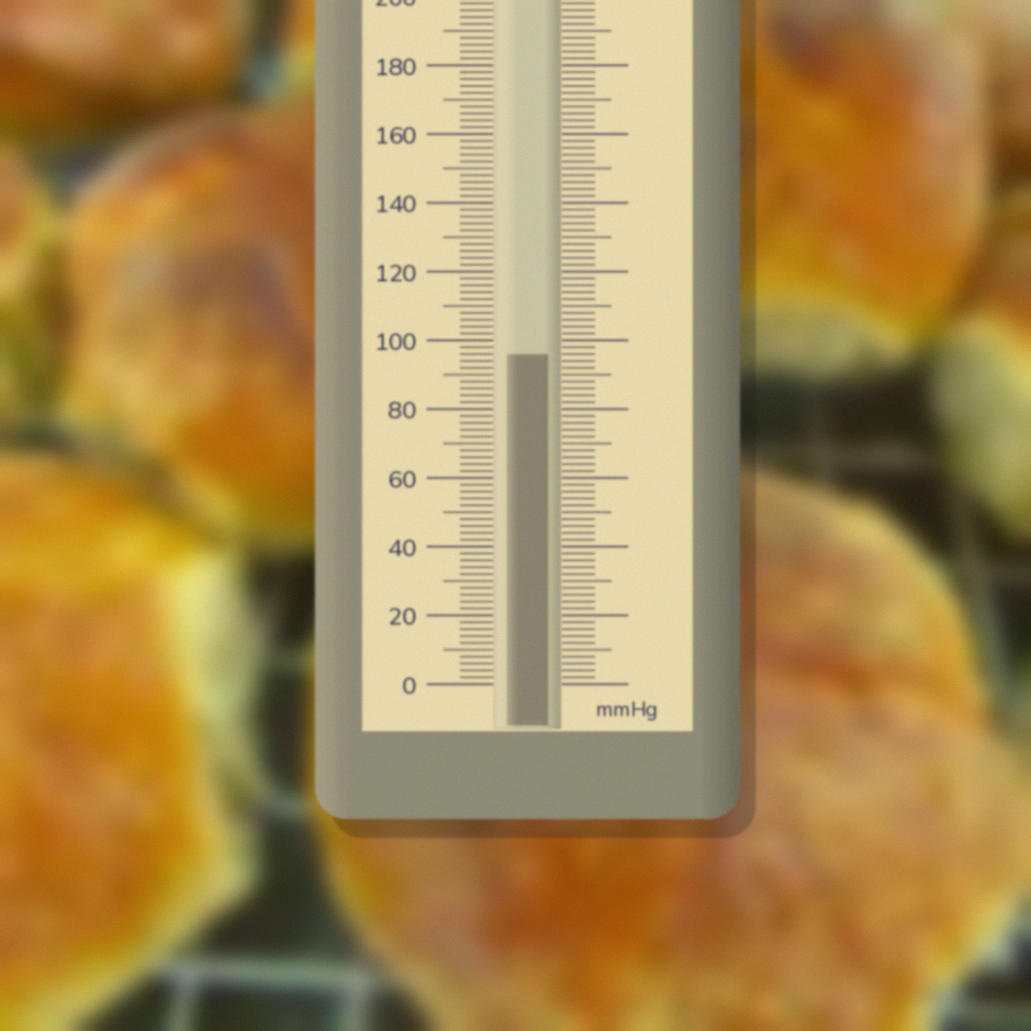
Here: **96** mmHg
